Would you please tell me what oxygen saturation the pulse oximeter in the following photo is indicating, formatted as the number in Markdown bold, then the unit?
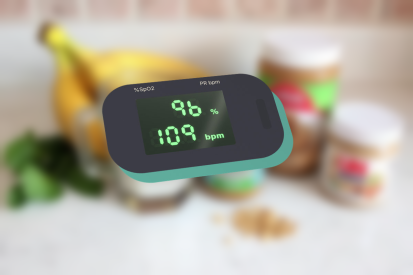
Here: **96** %
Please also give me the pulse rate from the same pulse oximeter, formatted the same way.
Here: **109** bpm
